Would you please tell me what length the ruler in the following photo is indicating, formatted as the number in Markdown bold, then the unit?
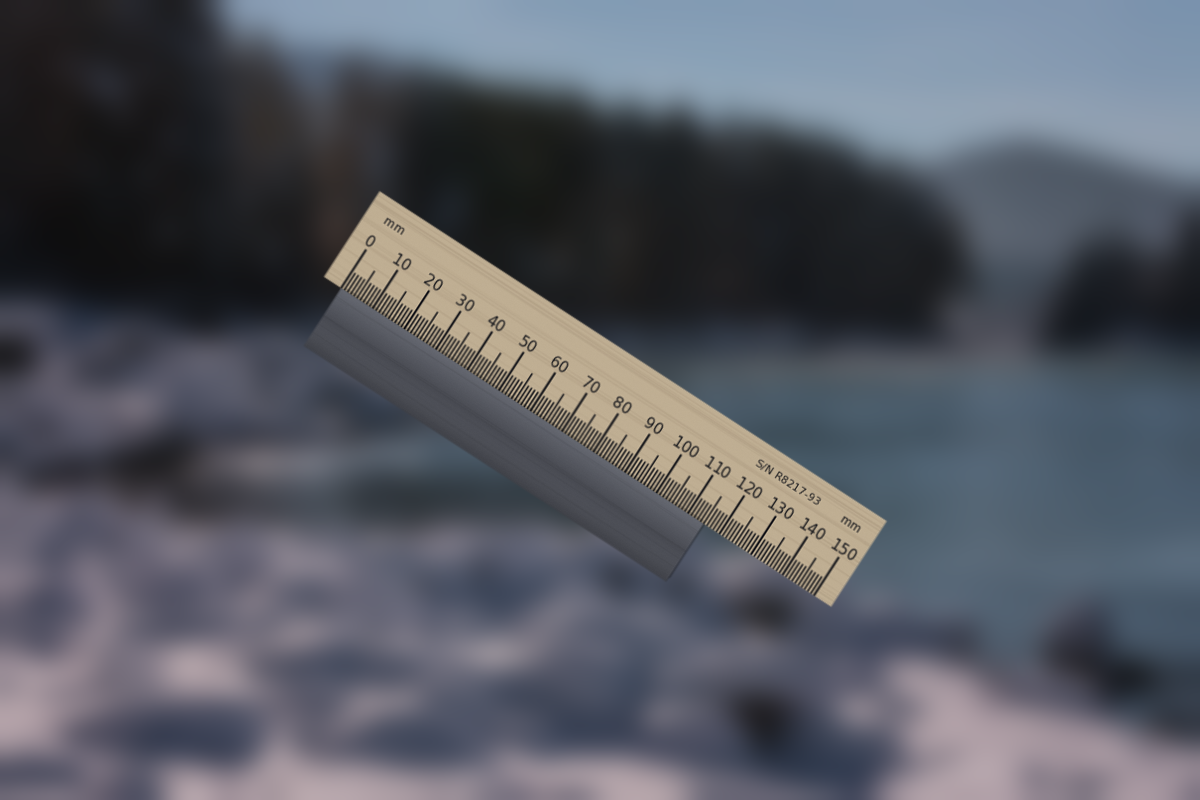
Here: **115** mm
